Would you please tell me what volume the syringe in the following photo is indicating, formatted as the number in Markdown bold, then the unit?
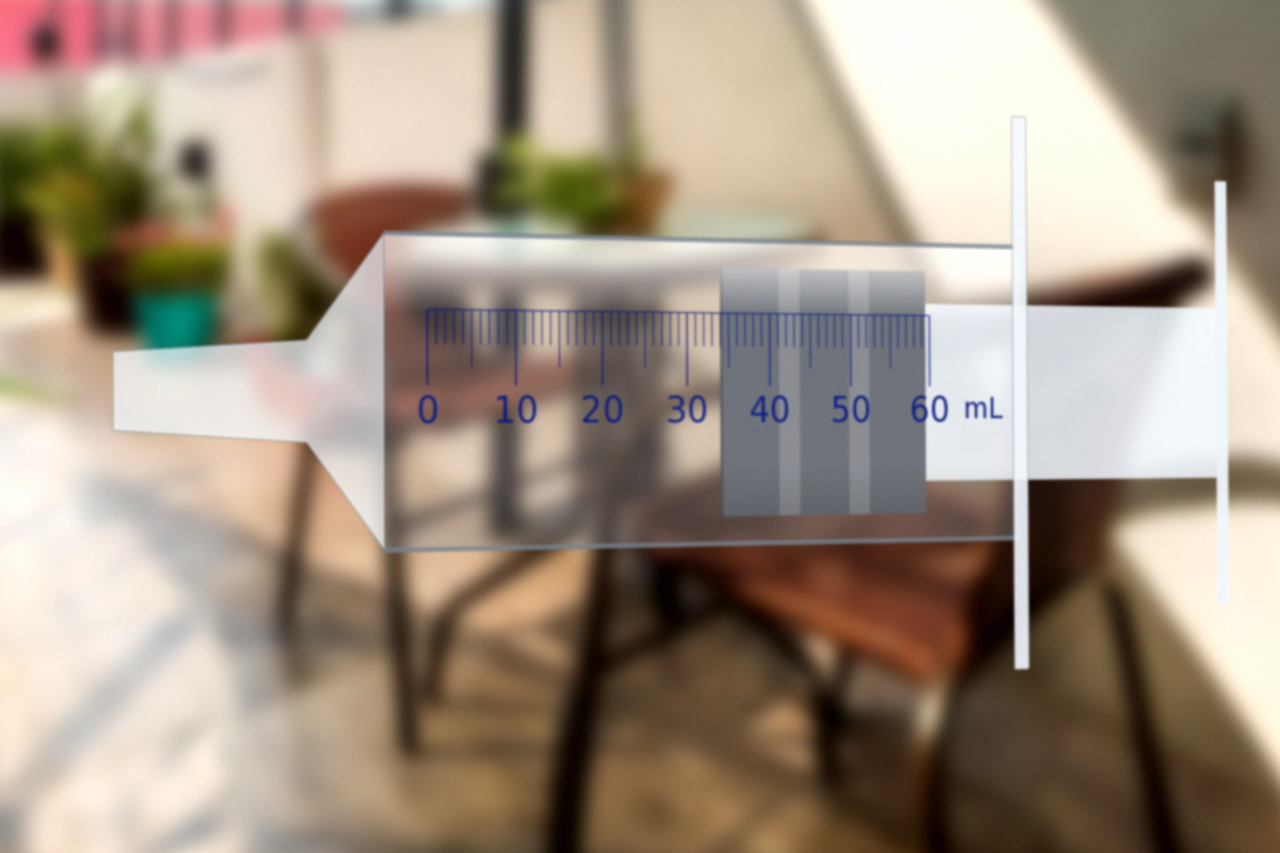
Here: **34** mL
